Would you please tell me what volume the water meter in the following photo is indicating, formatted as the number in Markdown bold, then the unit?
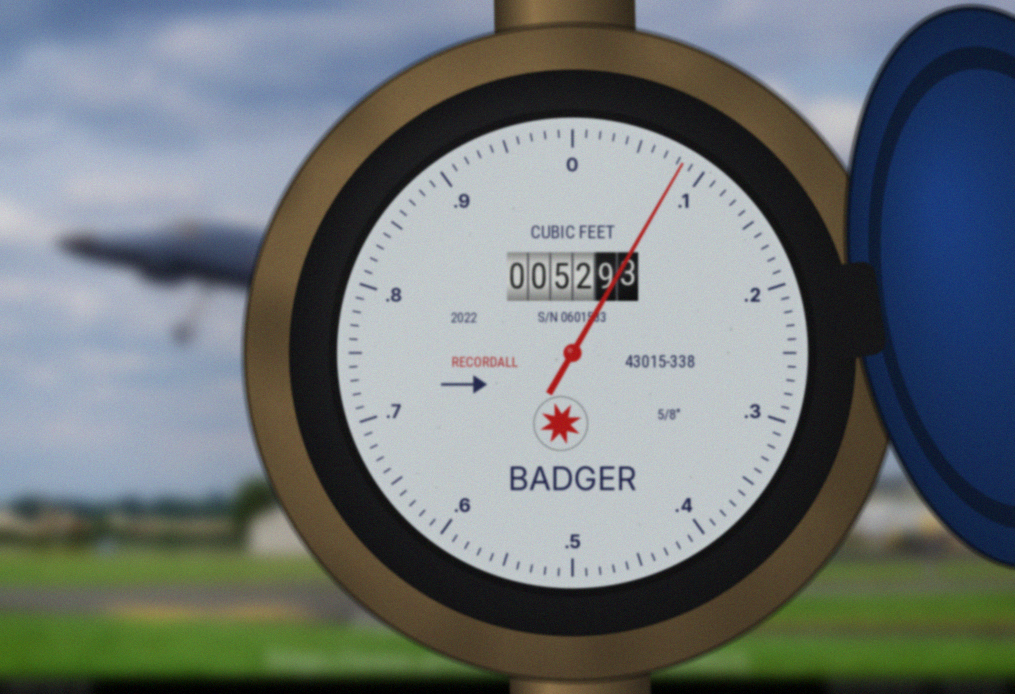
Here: **5293.08** ft³
